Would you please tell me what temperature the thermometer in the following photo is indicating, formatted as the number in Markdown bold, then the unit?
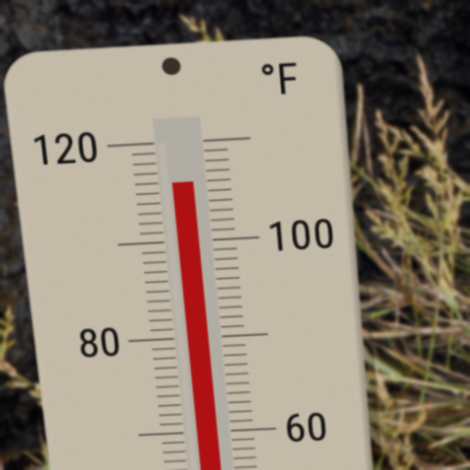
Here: **112** °F
